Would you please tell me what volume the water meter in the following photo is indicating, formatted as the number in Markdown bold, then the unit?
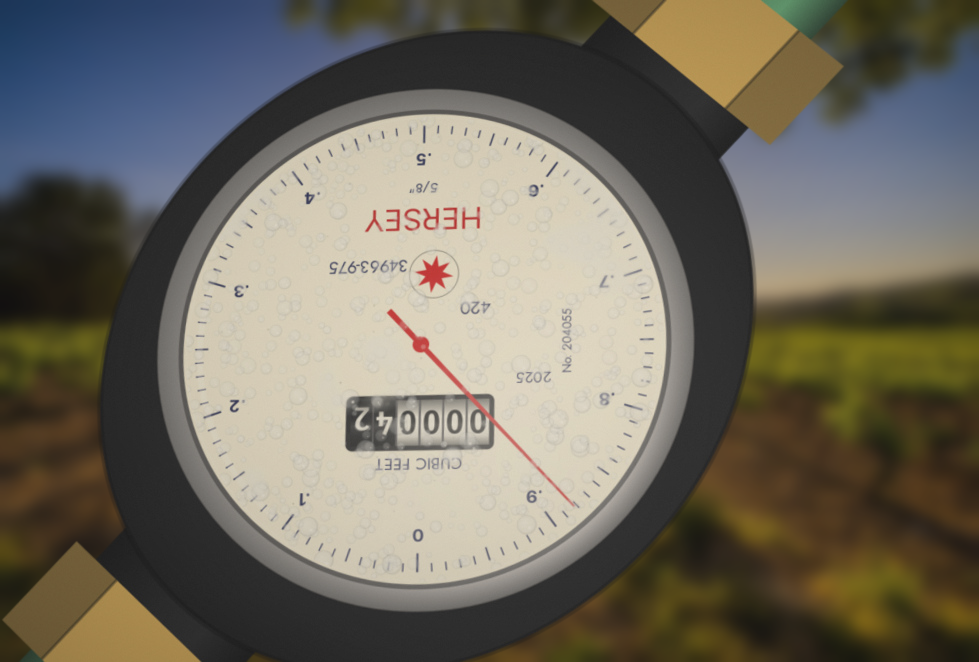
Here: **41.88** ft³
